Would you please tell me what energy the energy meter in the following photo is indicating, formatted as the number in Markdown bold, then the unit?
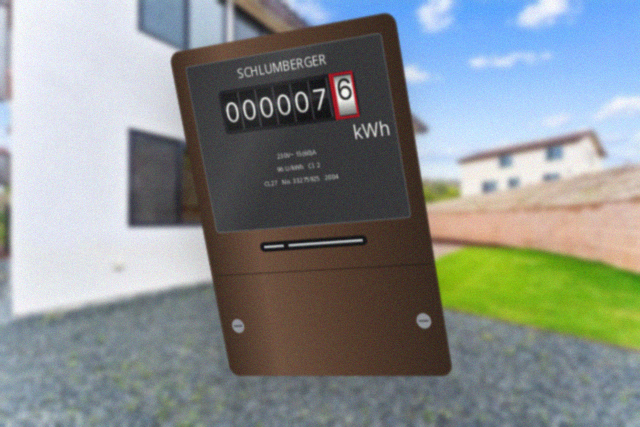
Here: **7.6** kWh
